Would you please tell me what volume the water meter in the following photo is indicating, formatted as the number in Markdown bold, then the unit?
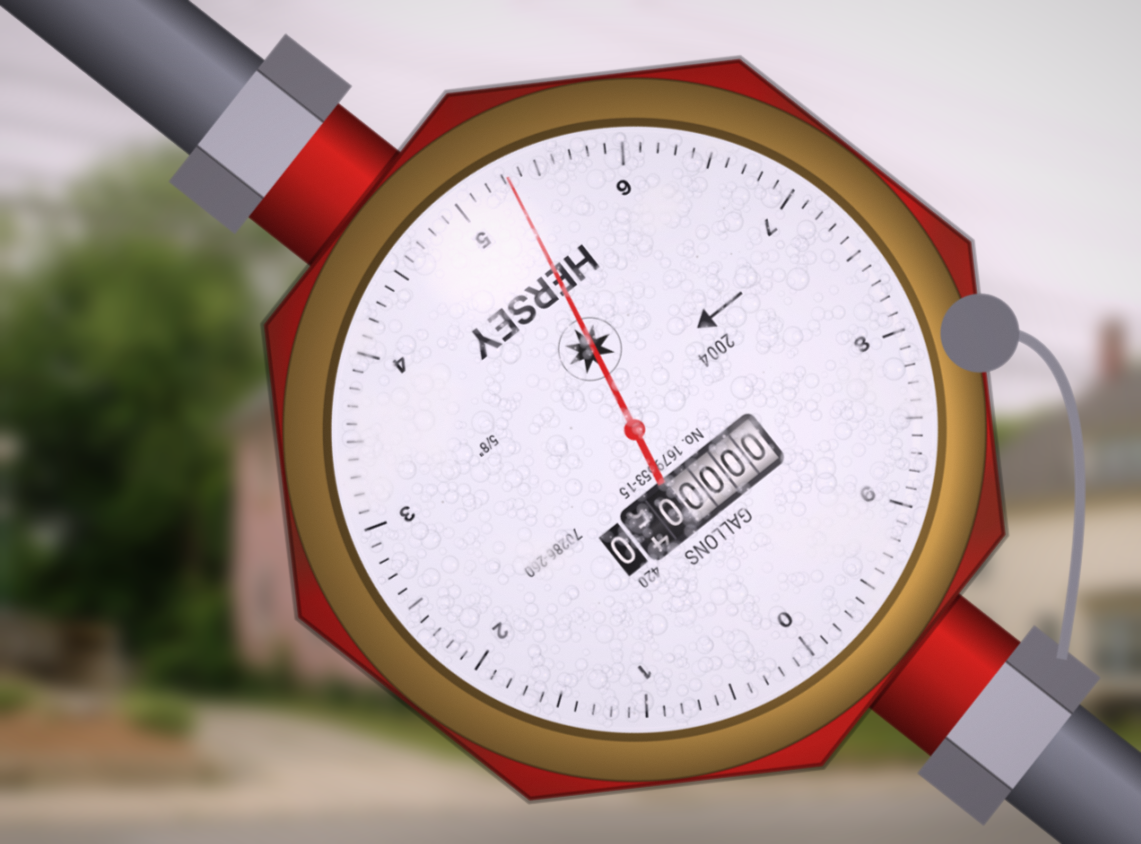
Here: **45.3** gal
